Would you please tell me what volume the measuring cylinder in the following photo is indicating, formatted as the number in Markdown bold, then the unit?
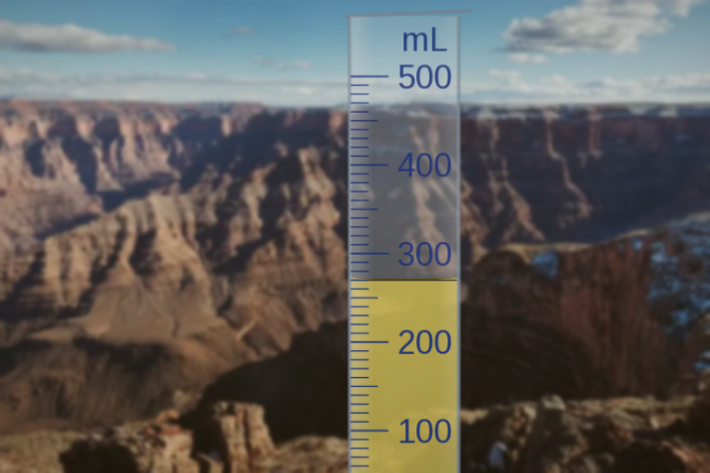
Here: **270** mL
